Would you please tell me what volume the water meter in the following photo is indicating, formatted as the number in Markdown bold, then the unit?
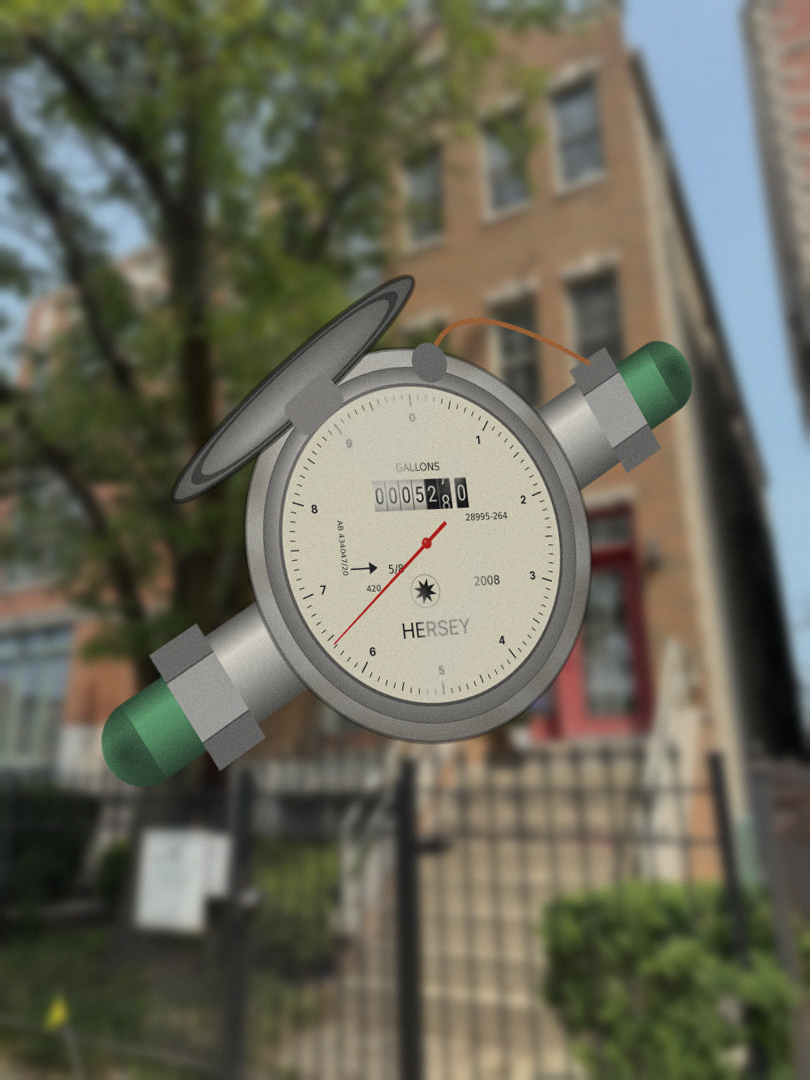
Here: **5276.4** gal
